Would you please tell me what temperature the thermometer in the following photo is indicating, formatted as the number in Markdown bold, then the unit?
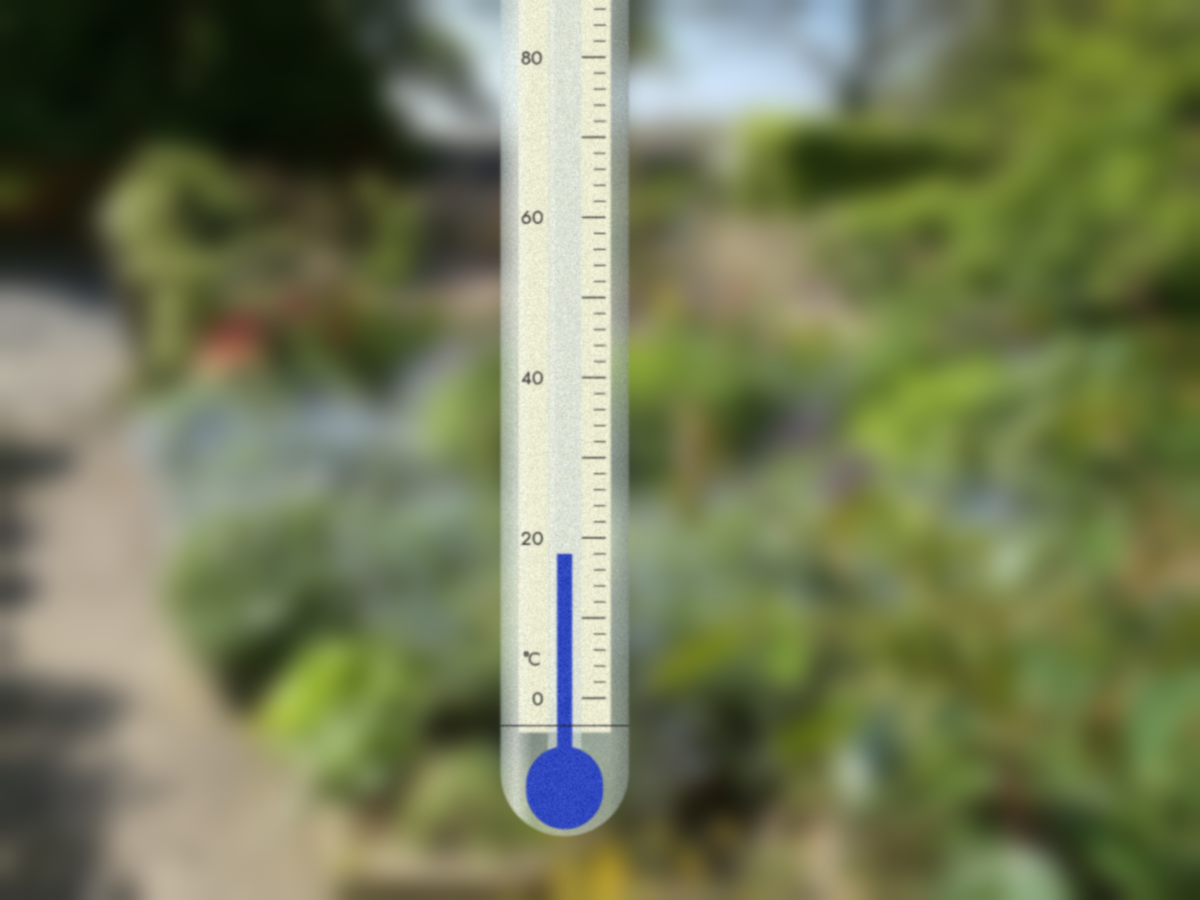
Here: **18** °C
